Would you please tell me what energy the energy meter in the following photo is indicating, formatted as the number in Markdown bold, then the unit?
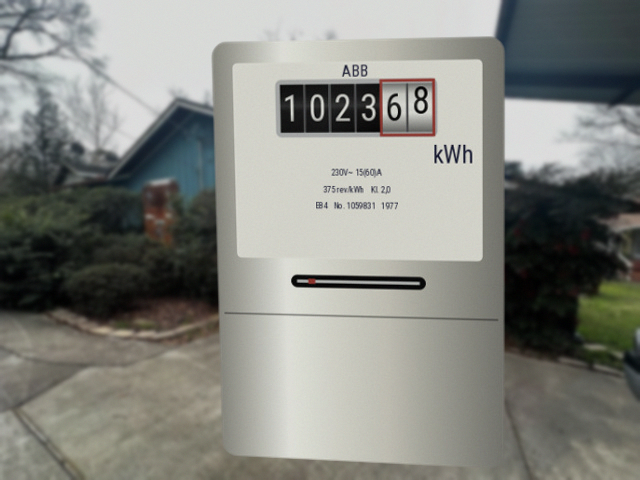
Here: **1023.68** kWh
